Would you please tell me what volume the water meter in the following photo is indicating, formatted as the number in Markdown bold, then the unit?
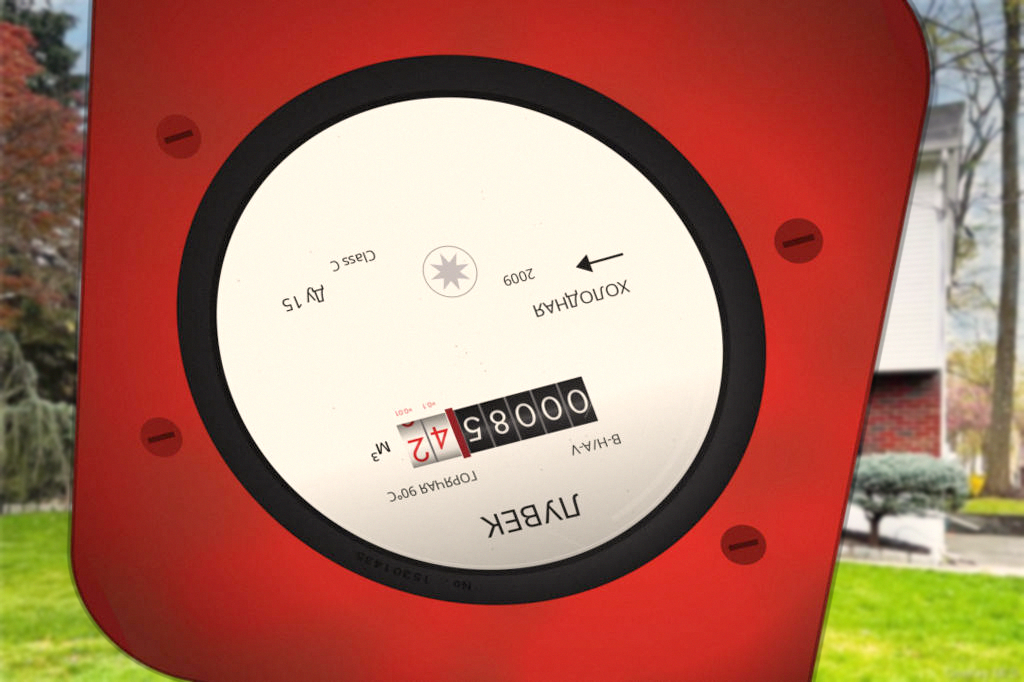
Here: **85.42** m³
